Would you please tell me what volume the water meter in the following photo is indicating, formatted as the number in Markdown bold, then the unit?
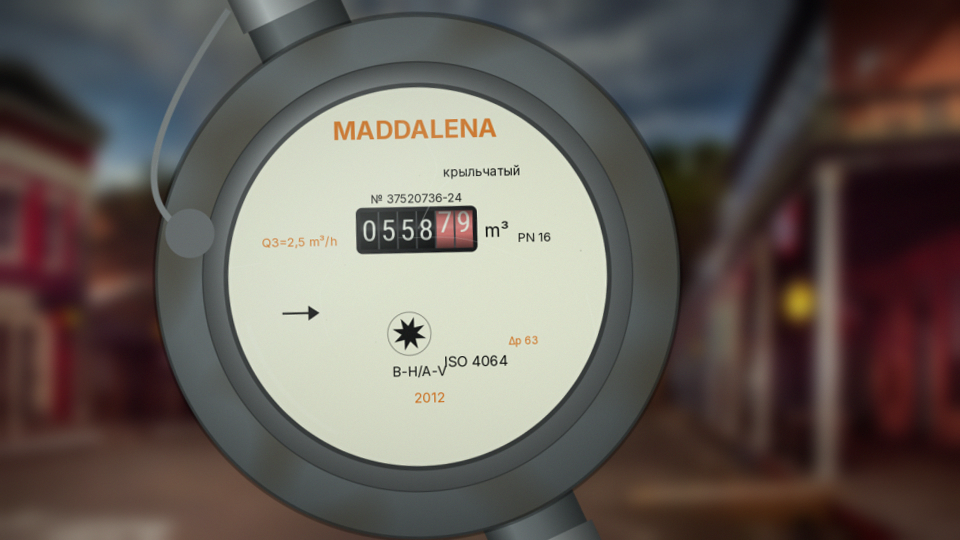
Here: **558.79** m³
